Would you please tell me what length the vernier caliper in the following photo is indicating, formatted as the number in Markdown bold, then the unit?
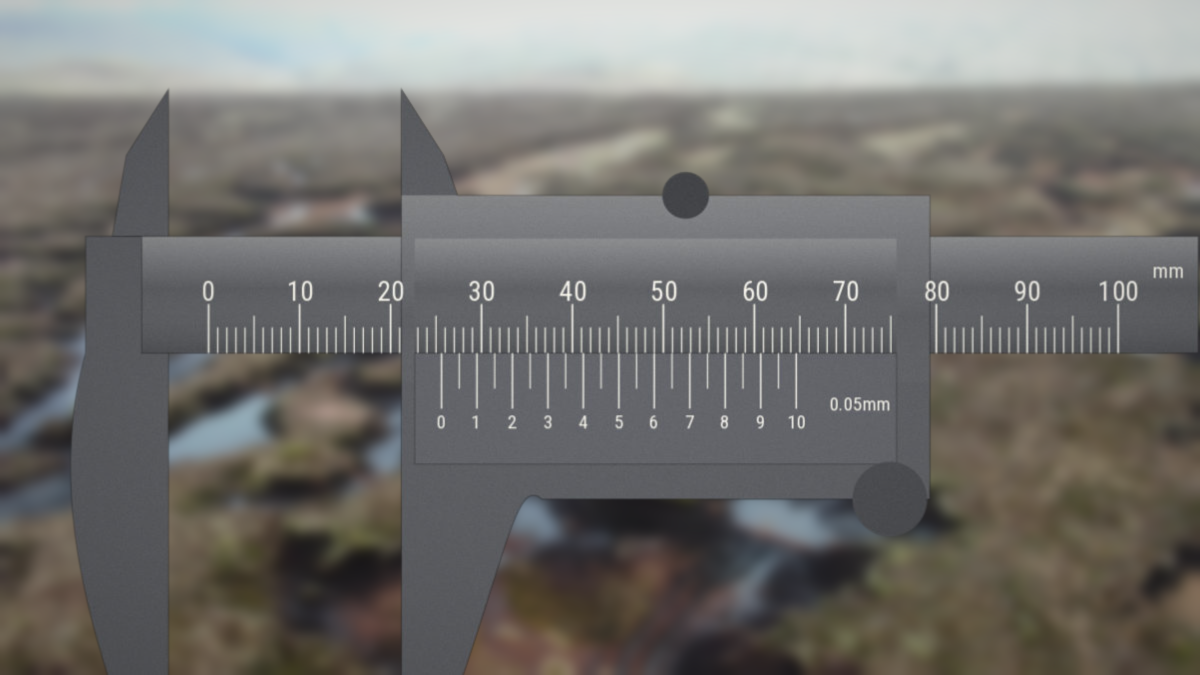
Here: **25.6** mm
